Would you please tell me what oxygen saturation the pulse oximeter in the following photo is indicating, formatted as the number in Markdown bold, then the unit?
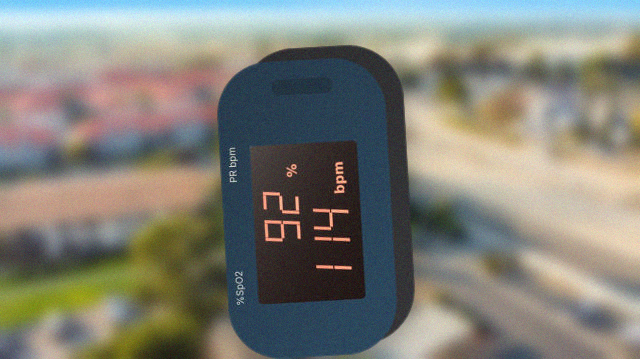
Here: **92** %
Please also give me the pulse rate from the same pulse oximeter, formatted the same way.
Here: **114** bpm
